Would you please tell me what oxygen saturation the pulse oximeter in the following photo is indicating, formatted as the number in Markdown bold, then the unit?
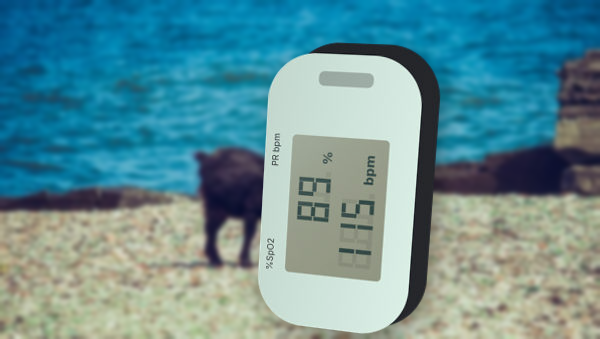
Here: **89** %
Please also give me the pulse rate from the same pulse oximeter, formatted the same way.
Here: **115** bpm
